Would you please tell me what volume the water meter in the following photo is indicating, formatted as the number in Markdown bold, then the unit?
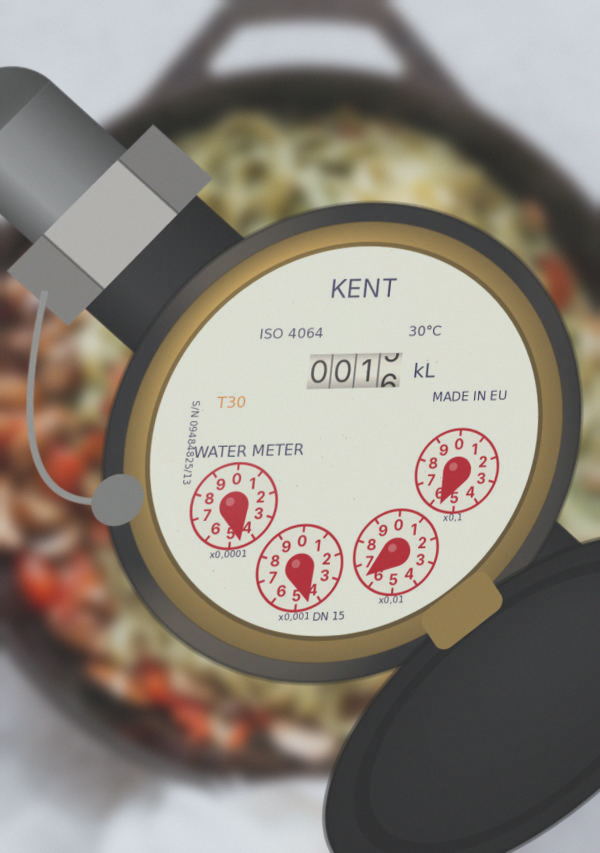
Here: **15.5644** kL
